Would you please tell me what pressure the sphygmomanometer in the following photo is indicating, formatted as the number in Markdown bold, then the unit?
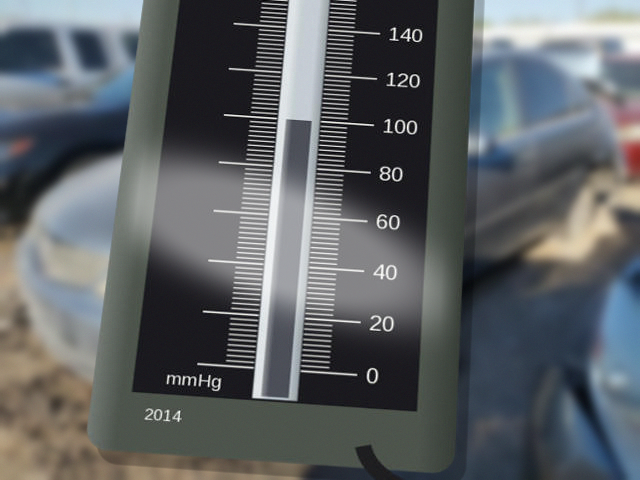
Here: **100** mmHg
